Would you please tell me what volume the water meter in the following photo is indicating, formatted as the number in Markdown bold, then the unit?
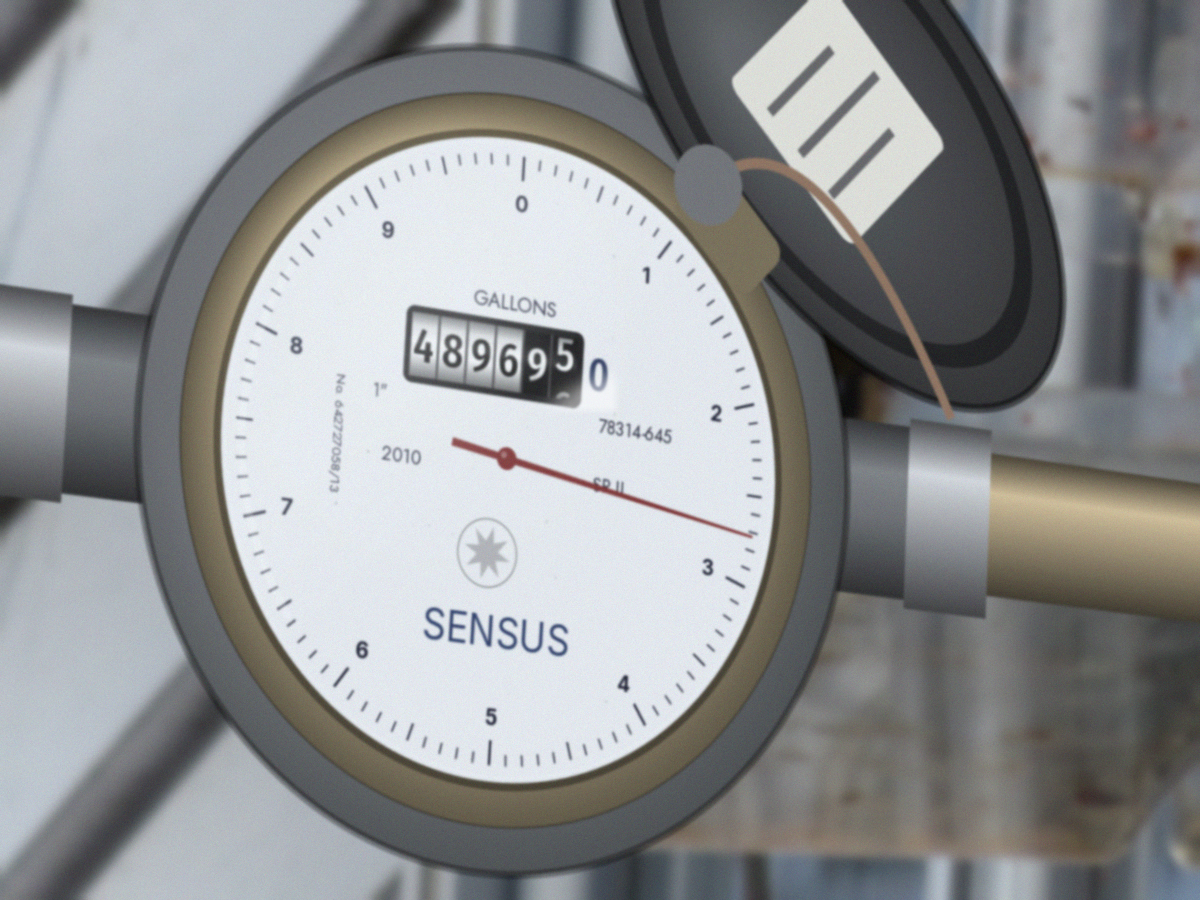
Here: **4896952.7** gal
